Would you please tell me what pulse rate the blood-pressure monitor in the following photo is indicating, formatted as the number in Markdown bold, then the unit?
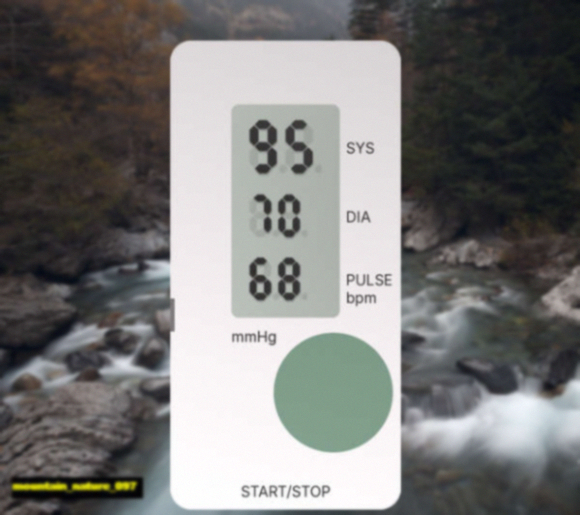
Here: **68** bpm
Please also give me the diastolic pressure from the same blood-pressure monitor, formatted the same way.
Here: **70** mmHg
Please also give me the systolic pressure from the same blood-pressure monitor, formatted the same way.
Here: **95** mmHg
